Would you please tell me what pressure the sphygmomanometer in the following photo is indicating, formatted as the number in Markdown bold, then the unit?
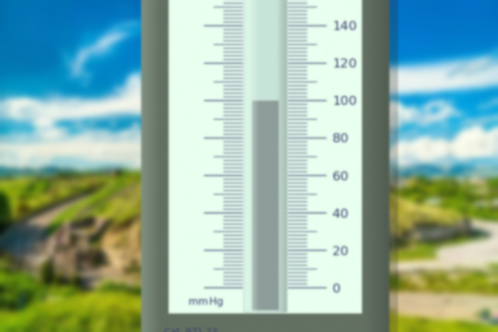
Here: **100** mmHg
